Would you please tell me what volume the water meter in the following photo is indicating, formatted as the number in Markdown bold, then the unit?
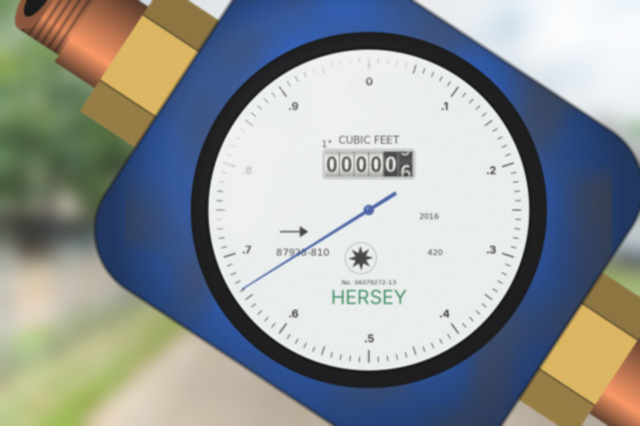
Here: **5.66** ft³
